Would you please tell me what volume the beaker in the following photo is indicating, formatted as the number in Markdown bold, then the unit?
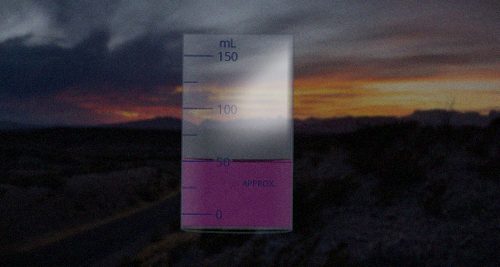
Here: **50** mL
